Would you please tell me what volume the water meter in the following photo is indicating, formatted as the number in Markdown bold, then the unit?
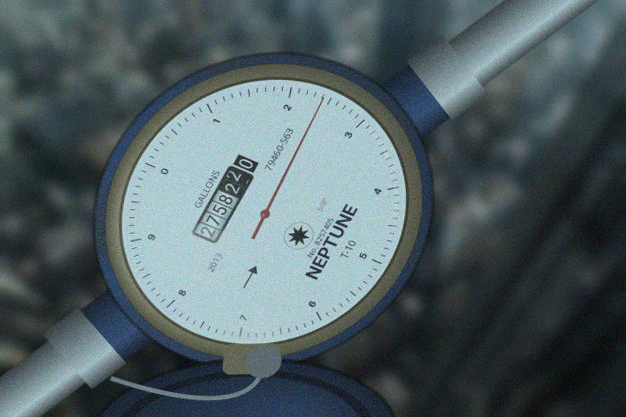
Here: **2758222.4** gal
